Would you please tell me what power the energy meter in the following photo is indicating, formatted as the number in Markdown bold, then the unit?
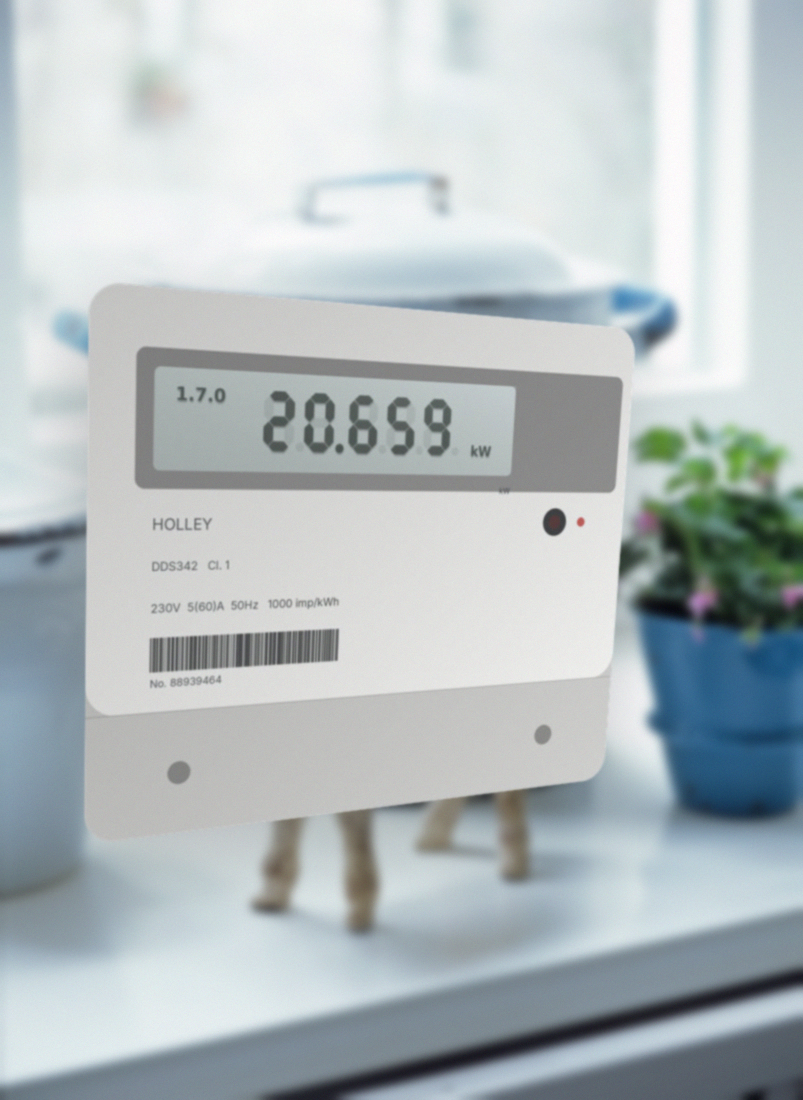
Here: **20.659** kW
